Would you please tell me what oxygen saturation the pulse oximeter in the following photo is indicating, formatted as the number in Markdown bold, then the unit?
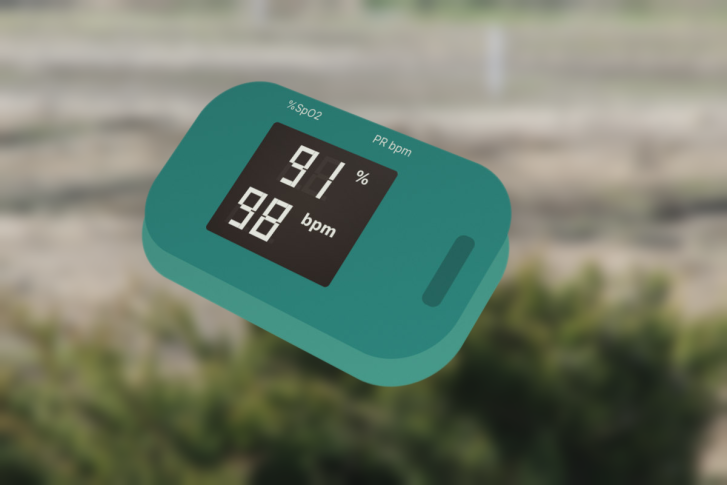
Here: **91** %
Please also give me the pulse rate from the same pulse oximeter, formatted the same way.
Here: **98** bpm
